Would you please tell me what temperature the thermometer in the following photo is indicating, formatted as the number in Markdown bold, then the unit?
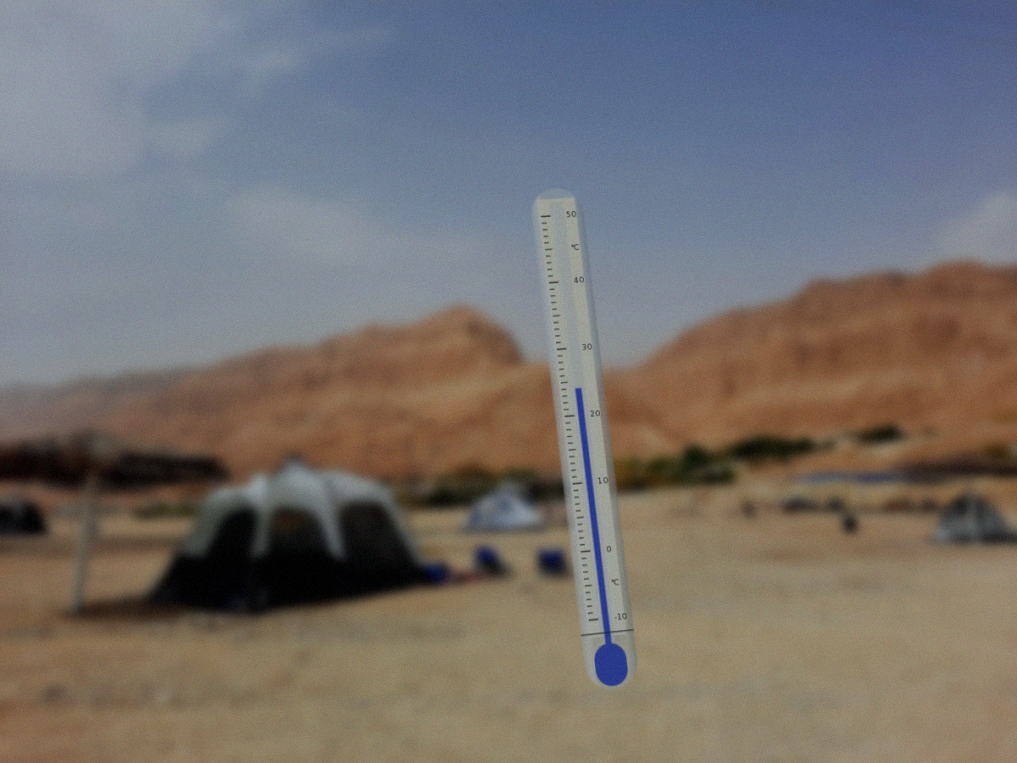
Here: **24** °C
